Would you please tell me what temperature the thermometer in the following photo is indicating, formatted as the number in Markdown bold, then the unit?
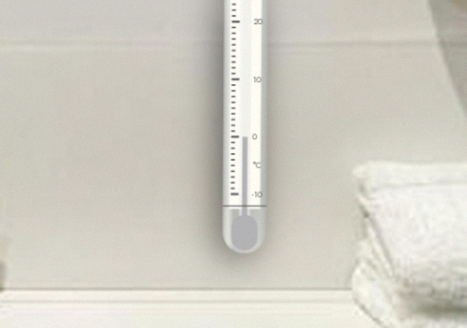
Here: **0** °C
